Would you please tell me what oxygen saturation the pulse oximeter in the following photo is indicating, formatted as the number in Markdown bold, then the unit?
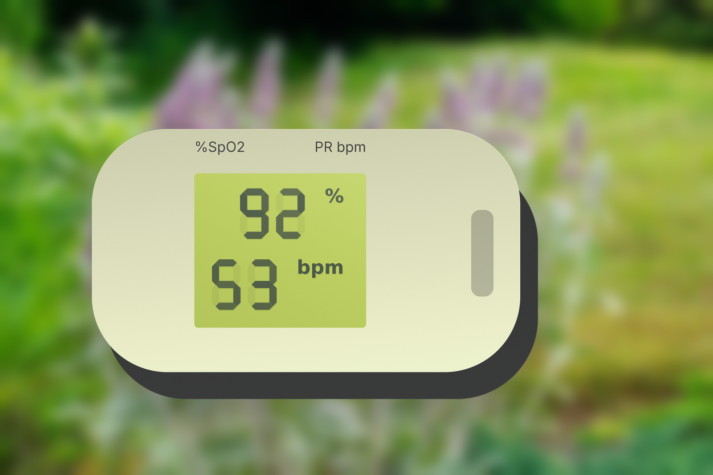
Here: **92** %
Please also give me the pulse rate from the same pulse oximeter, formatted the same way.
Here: **53** bpm
